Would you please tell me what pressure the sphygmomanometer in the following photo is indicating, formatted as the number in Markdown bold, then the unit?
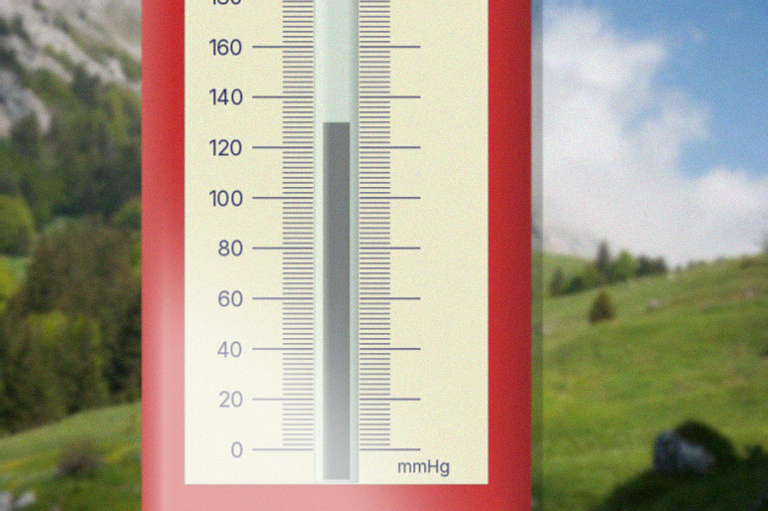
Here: **130** mmHg
